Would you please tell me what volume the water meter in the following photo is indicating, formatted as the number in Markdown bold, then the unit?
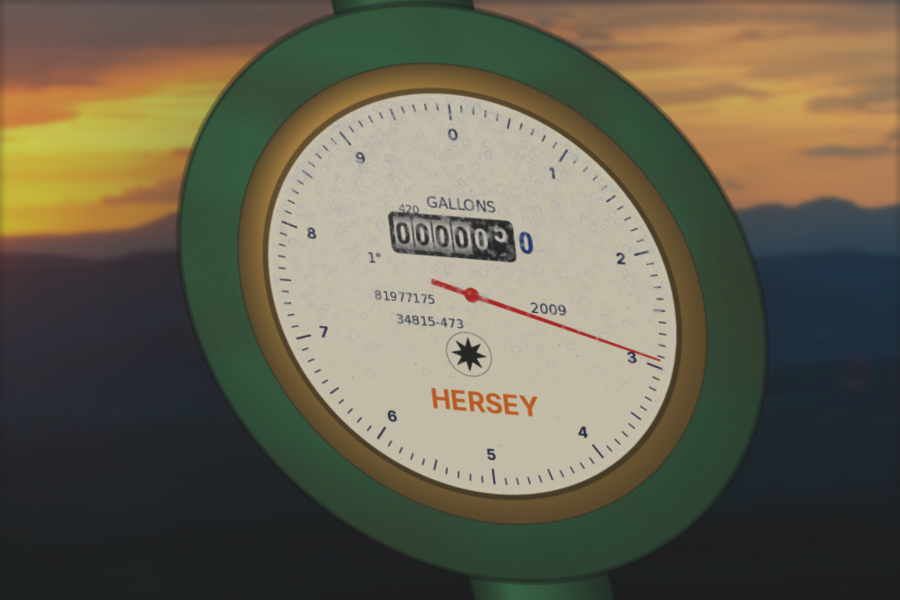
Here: **52.9** gal
